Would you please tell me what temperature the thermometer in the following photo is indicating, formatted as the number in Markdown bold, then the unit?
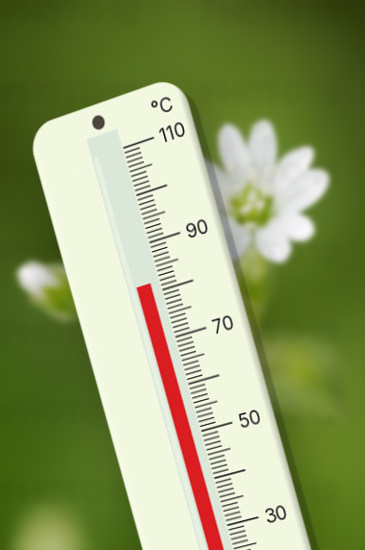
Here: **82** °C
